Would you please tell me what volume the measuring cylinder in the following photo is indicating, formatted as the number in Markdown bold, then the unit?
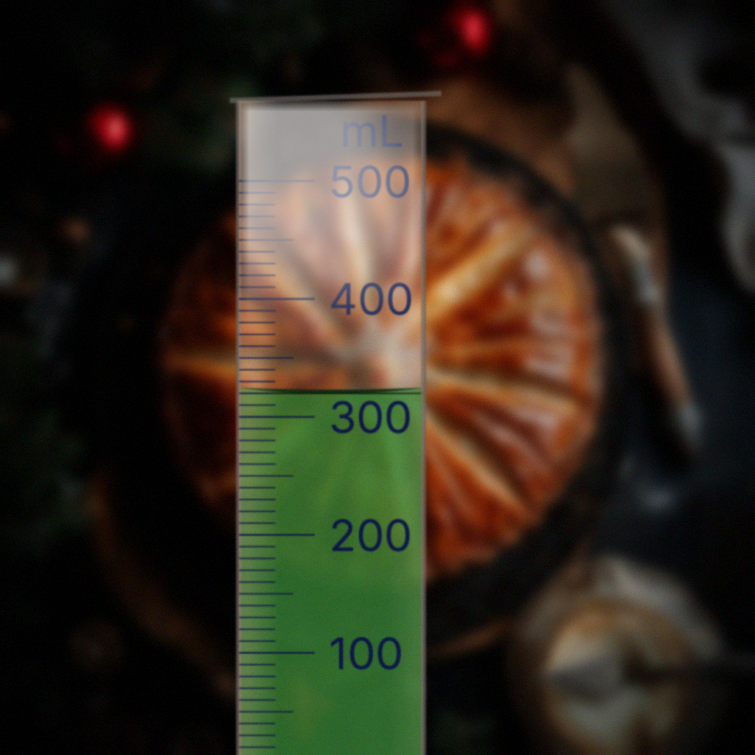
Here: **320** mL
